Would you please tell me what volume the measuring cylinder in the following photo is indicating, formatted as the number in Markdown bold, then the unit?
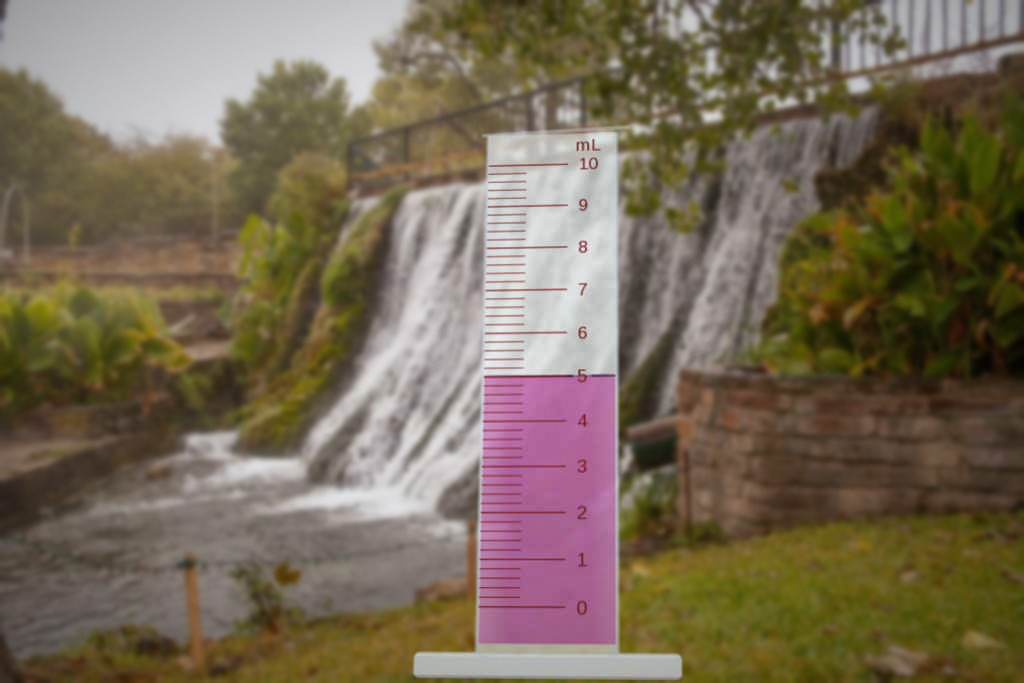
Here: **5** mL
